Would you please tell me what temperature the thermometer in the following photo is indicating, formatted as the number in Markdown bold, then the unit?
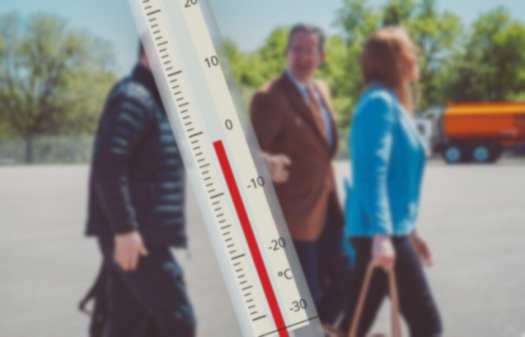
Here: **-2** °C
